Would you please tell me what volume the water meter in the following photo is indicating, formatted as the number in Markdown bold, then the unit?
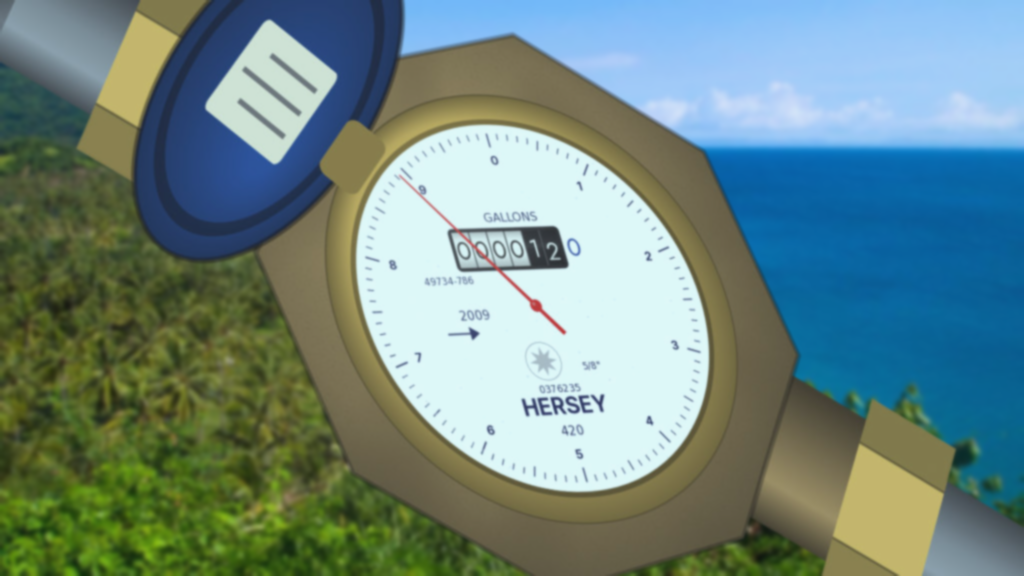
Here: **118.9** gal
